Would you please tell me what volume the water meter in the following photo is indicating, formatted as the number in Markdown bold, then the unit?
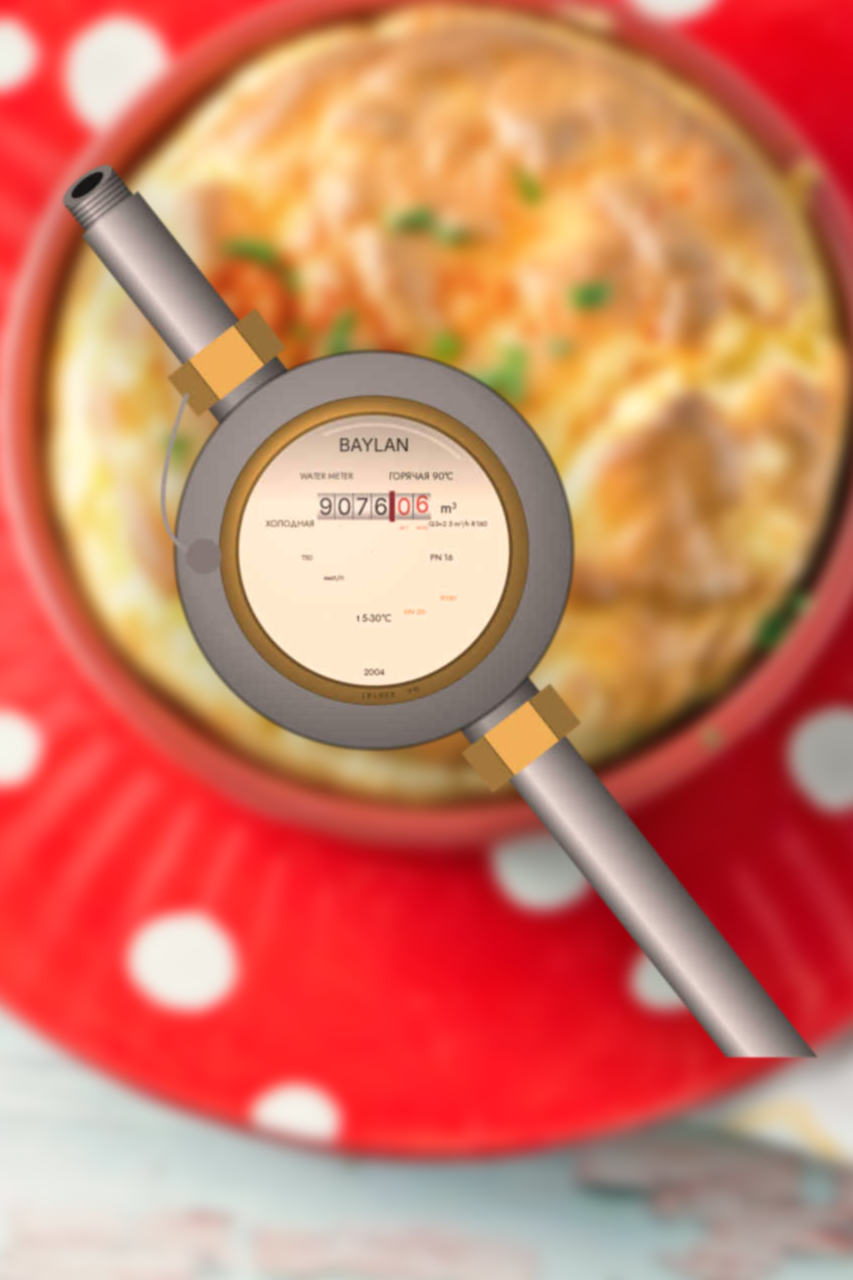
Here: **9076.06** m³
